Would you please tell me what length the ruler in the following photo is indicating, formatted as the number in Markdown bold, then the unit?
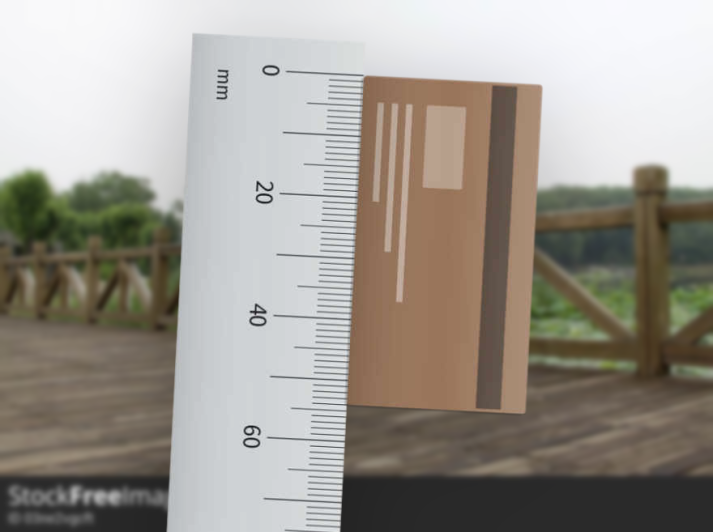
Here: **54** mm
